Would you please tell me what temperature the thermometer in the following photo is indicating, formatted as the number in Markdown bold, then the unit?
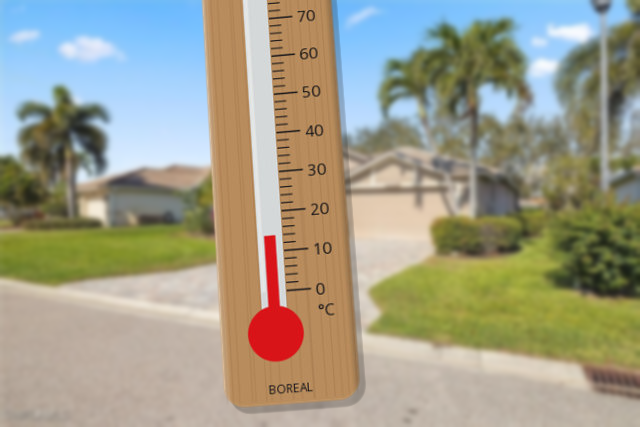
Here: **14** °C
